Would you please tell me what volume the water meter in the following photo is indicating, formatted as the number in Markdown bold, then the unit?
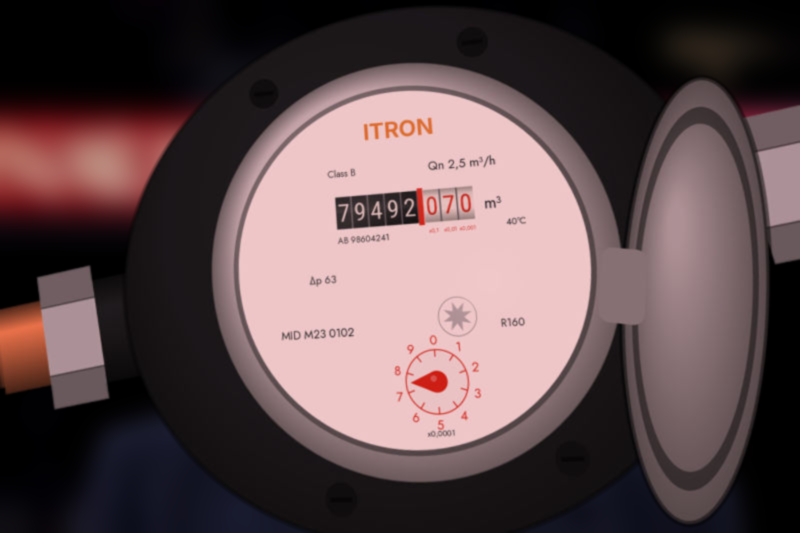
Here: **79492.0707** m³
